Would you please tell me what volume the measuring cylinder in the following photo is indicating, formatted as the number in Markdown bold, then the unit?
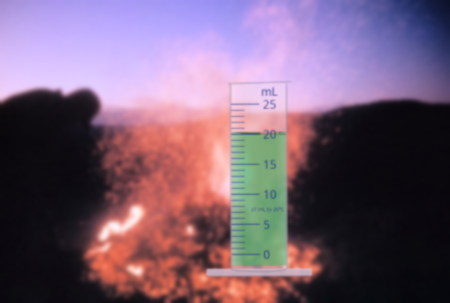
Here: **20** mL
